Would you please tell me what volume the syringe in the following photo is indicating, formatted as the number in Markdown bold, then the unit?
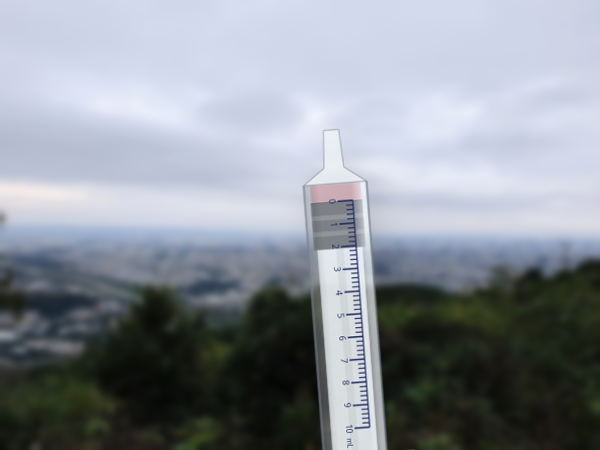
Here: **0** mL
